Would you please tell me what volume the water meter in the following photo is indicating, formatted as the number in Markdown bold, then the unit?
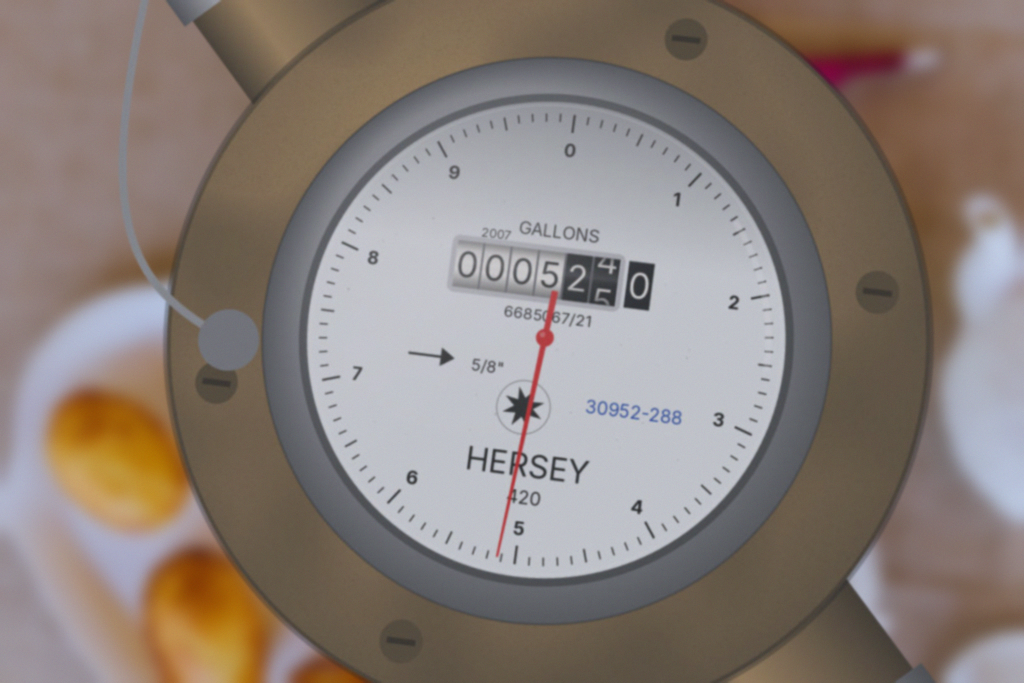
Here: **5245.1** gal
